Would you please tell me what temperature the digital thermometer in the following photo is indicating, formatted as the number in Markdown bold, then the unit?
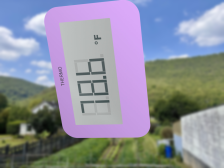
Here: **78.6** °F
